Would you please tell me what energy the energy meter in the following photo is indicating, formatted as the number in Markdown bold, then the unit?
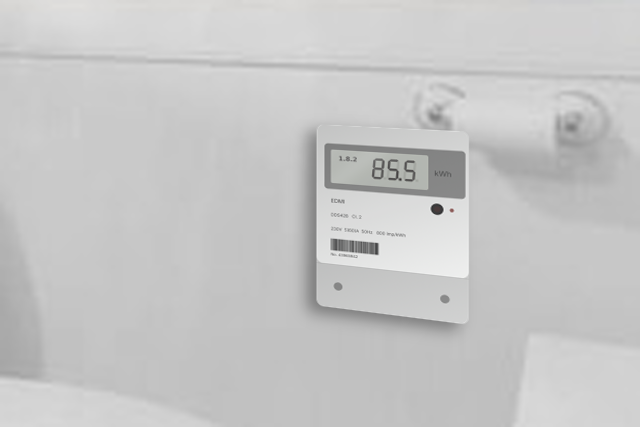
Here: **85.5** kWh
